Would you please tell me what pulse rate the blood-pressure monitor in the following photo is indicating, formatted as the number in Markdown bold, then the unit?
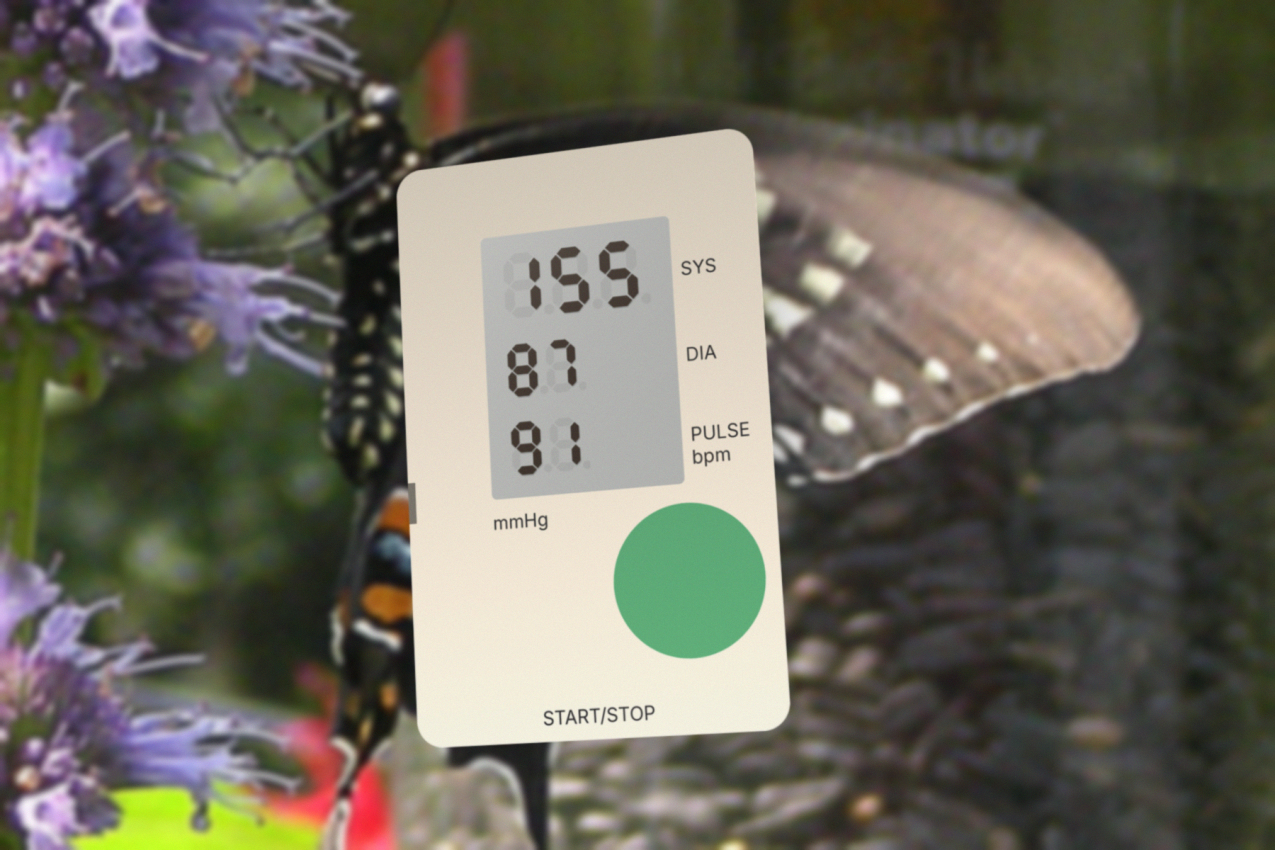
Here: **91** bpm
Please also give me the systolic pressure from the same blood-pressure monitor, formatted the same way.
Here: **155** mmHg
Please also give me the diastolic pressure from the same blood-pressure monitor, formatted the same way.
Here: **87** mmHg
